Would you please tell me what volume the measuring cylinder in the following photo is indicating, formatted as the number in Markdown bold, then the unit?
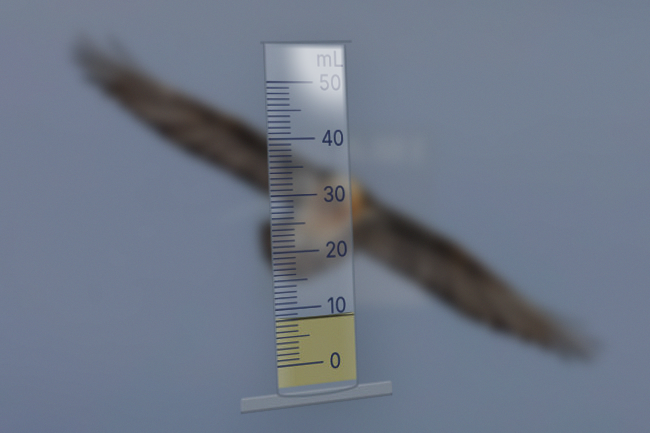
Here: **8** mL
